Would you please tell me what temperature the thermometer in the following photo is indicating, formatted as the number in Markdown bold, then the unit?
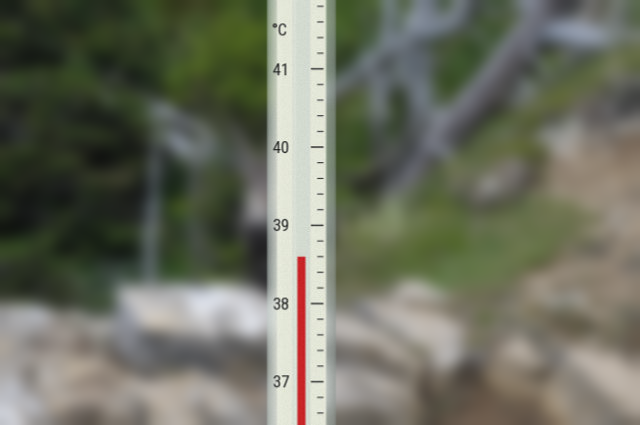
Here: **38.6** °C
